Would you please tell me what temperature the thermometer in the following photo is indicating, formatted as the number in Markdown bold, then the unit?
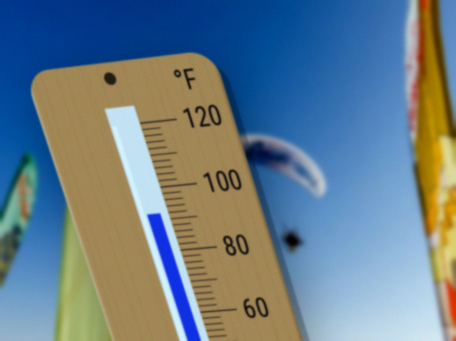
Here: **92** °F
